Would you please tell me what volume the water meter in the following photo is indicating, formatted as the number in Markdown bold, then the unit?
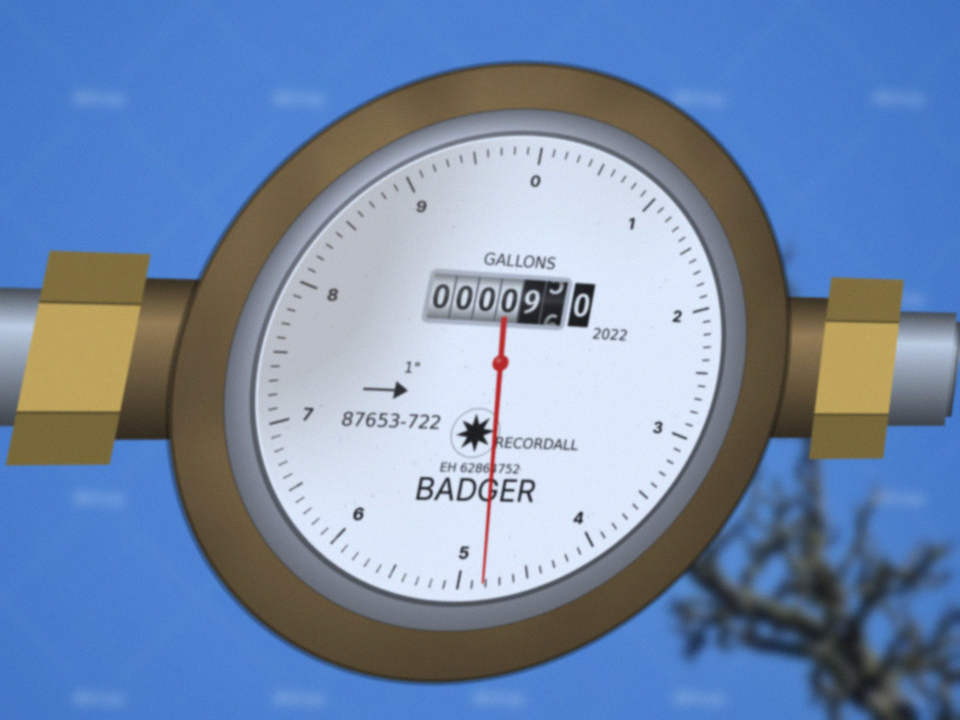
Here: **954.8** gal
